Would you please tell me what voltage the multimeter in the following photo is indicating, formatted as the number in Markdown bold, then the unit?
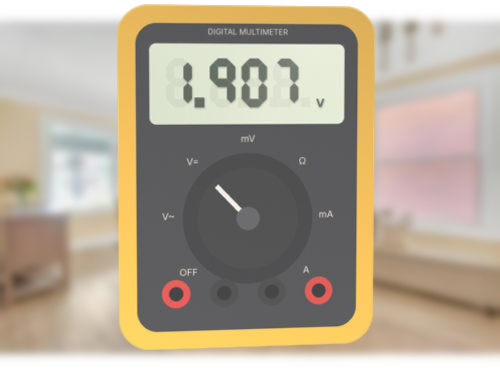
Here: **1.907** V
